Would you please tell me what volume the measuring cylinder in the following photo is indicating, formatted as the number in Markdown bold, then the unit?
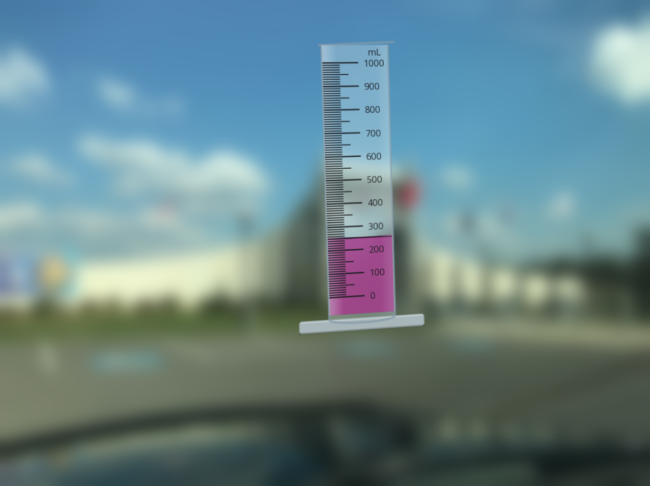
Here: **250** mL
